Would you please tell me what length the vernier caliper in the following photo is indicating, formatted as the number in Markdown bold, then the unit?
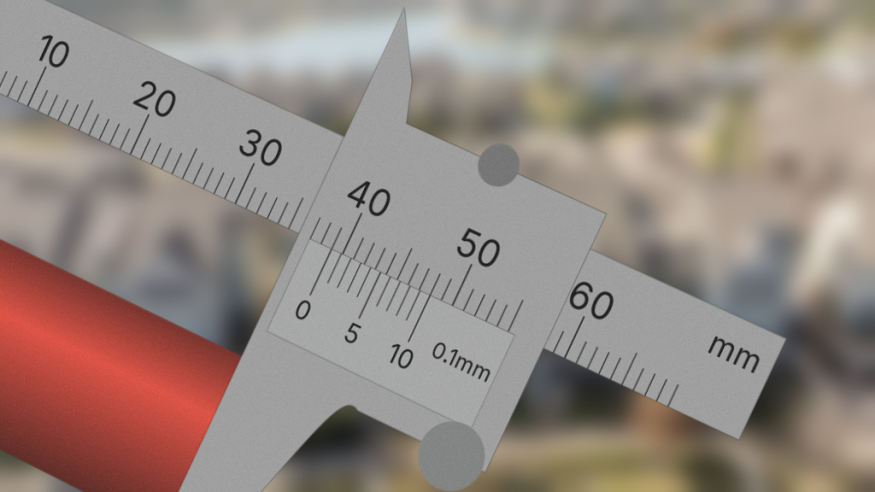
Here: **39.0** mm
